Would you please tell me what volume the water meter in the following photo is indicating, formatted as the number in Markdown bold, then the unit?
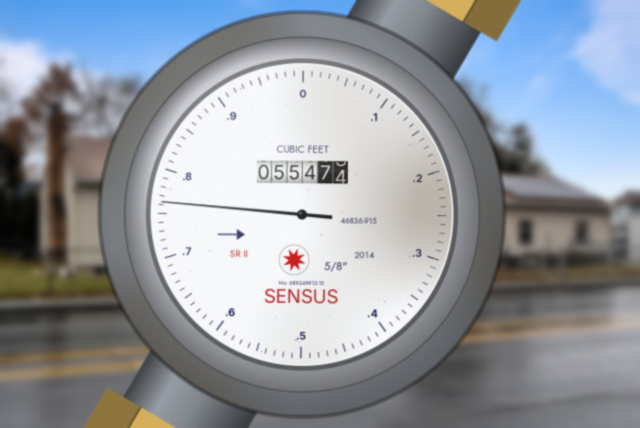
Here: **55473.76** ft³
